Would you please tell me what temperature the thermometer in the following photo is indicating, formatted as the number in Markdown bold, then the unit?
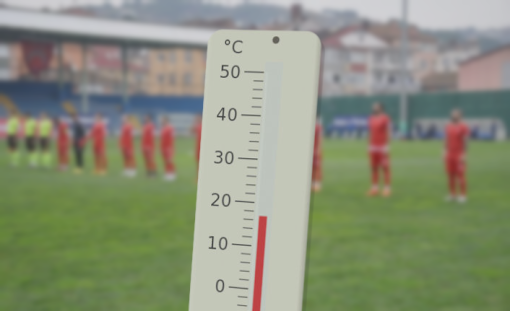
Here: **17** °C
